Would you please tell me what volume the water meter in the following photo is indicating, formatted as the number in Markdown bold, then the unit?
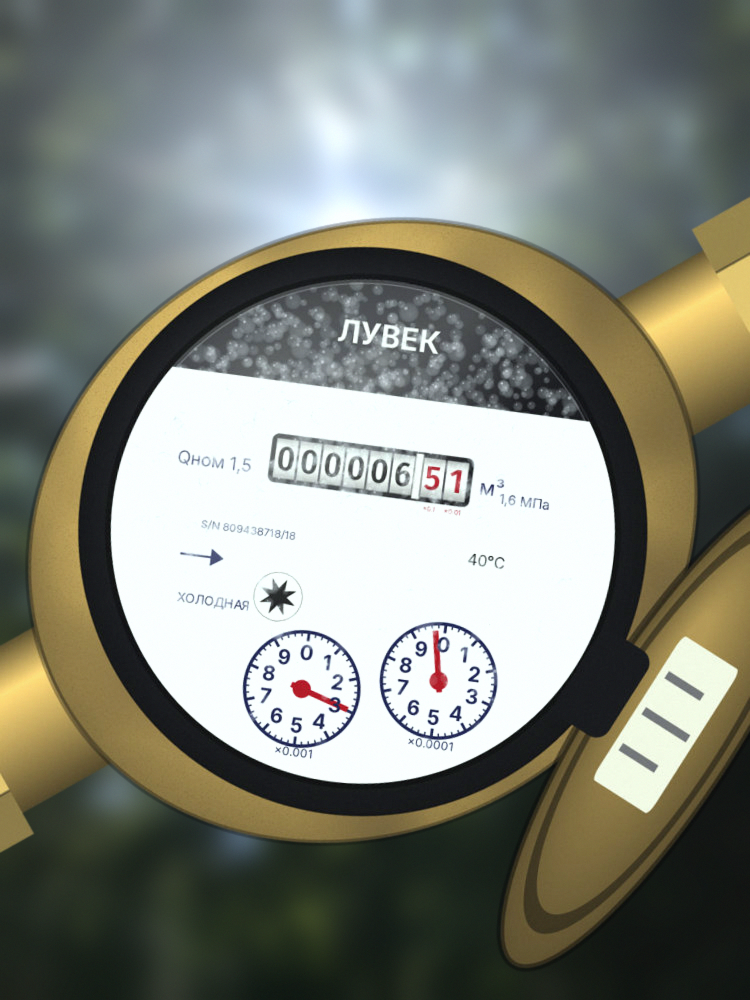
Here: **6.5129** m³
